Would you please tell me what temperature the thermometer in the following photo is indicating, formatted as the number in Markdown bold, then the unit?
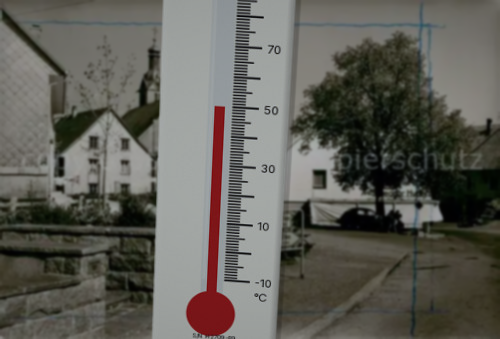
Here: **50** °C
